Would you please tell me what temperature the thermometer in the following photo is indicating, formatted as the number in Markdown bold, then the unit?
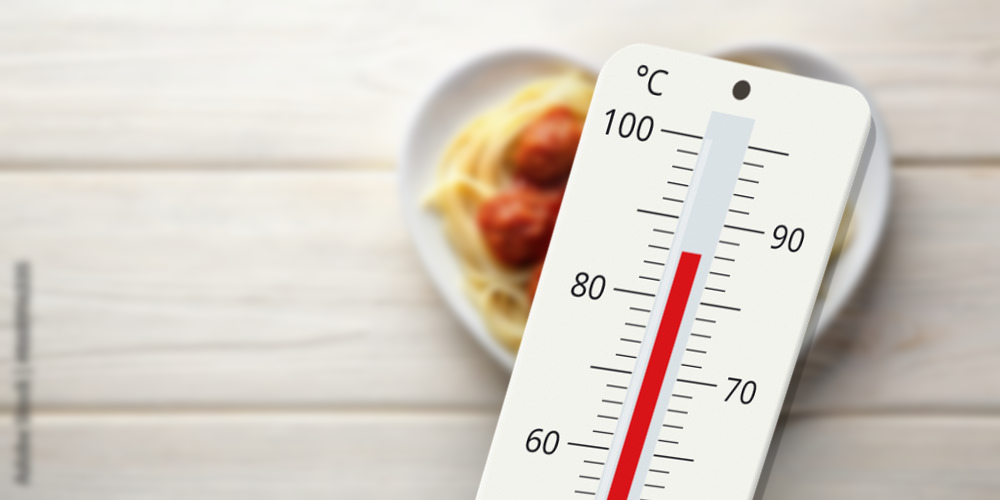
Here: **86** °C
